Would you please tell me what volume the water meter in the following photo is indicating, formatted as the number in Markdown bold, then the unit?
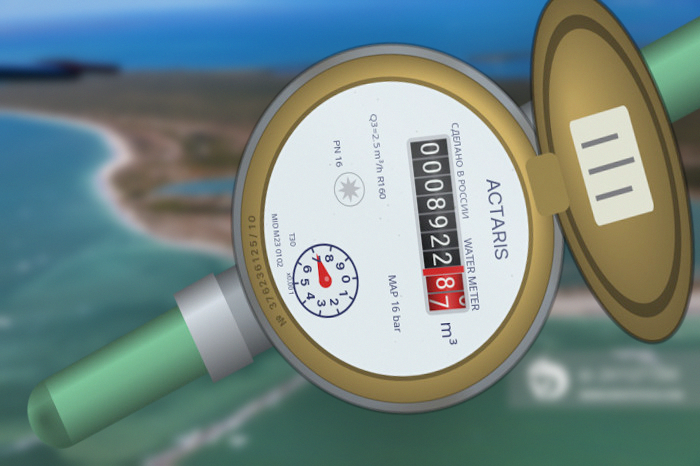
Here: **8922.867** m³
